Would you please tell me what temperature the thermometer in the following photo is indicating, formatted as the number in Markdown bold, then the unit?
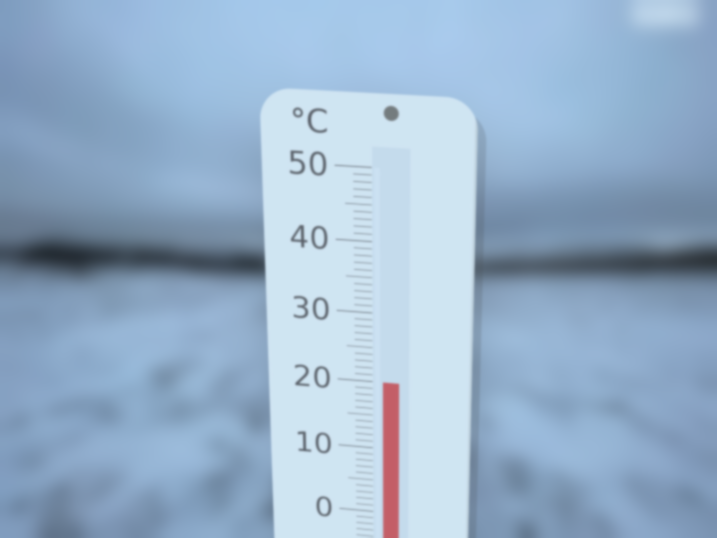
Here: **20** °C
